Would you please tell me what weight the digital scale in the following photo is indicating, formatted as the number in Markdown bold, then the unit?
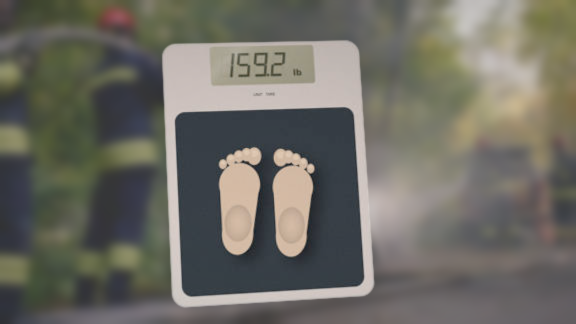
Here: **159.2** lb
